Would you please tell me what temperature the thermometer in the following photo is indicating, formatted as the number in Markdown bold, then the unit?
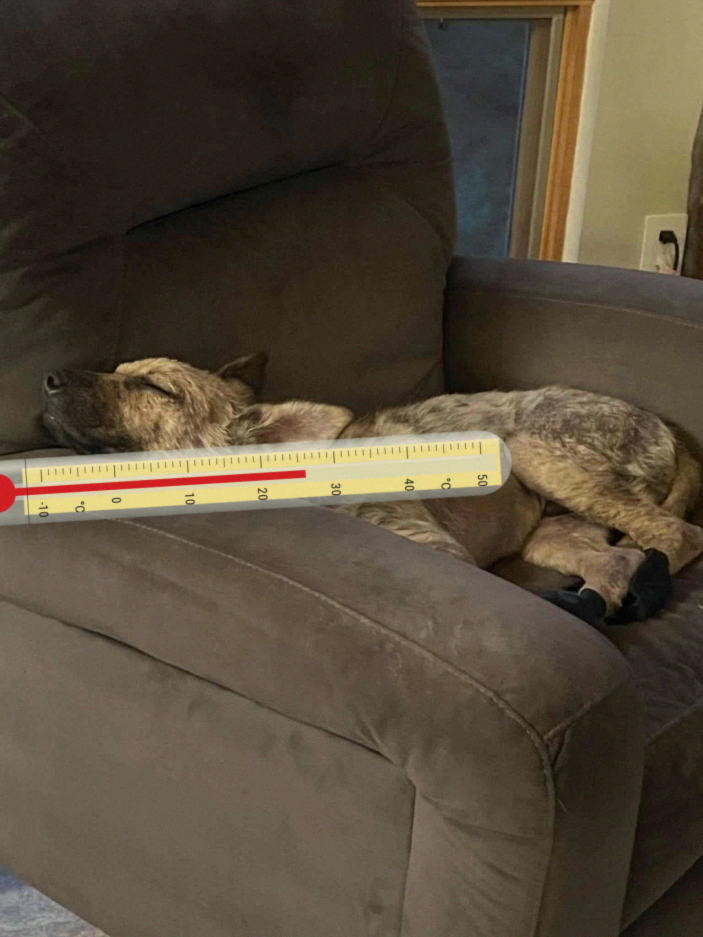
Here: **26** °C
